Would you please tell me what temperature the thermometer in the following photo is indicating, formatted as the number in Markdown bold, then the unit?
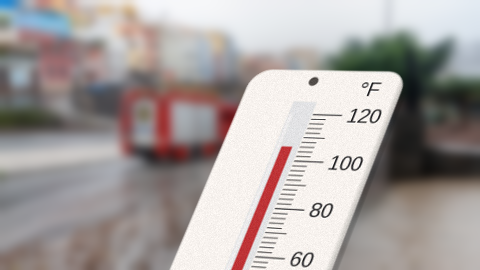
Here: **106** °F
